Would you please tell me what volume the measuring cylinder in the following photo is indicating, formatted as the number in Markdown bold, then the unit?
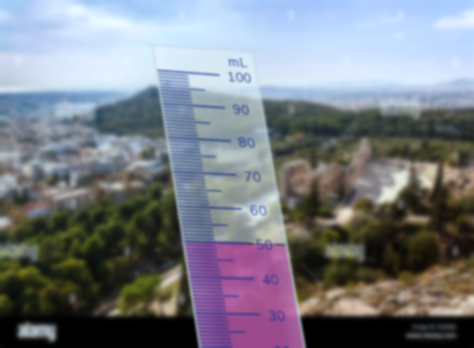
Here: **50** mL
